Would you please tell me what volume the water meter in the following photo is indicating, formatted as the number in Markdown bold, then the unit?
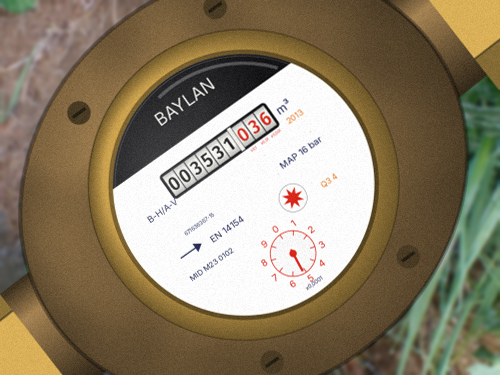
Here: **3531.0365** m³
